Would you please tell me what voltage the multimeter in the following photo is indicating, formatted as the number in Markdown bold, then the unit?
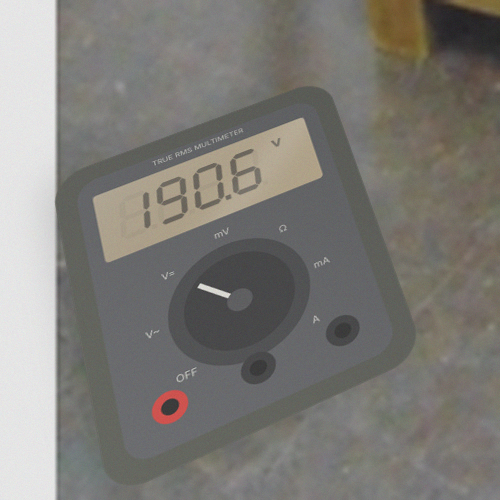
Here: **190.6** V
